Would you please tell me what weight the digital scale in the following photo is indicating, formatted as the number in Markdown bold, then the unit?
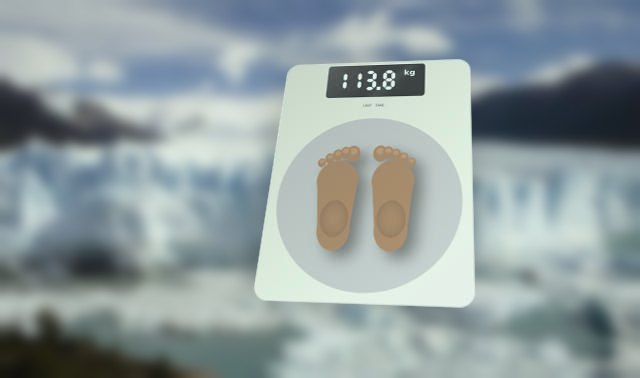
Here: **113.8** kg
